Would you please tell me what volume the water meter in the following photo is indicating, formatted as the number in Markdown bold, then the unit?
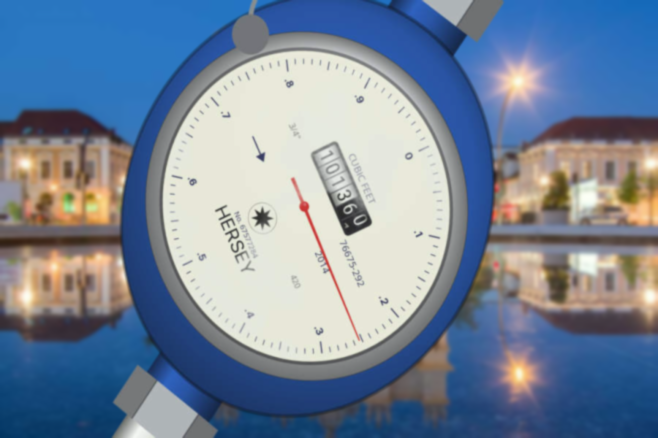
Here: **101360.25** ft³
